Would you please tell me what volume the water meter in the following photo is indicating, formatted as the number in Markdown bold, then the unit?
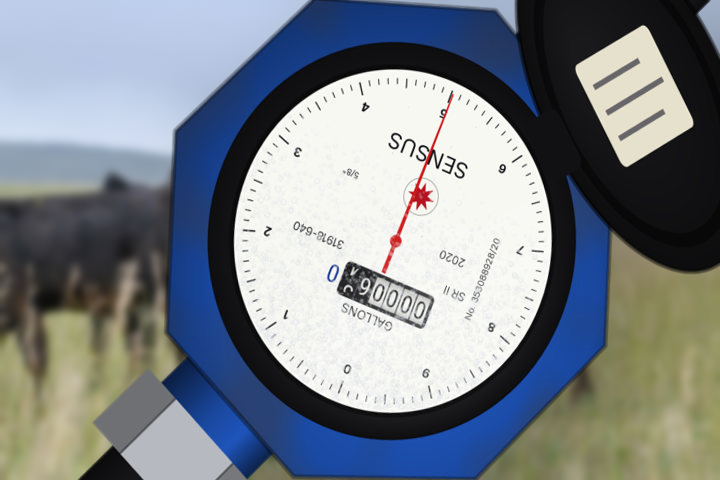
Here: **635.0** gal
